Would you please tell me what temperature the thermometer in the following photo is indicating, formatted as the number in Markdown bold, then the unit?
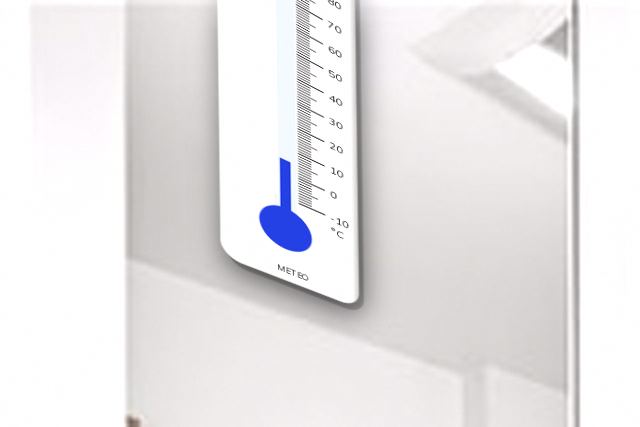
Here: **5** °C
